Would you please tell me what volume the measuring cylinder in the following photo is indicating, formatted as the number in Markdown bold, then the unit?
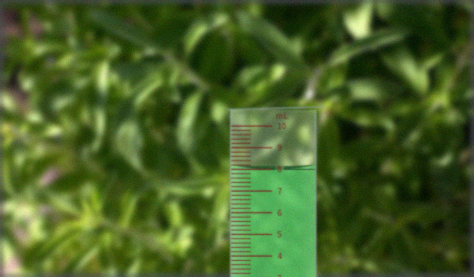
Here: **8** mL
